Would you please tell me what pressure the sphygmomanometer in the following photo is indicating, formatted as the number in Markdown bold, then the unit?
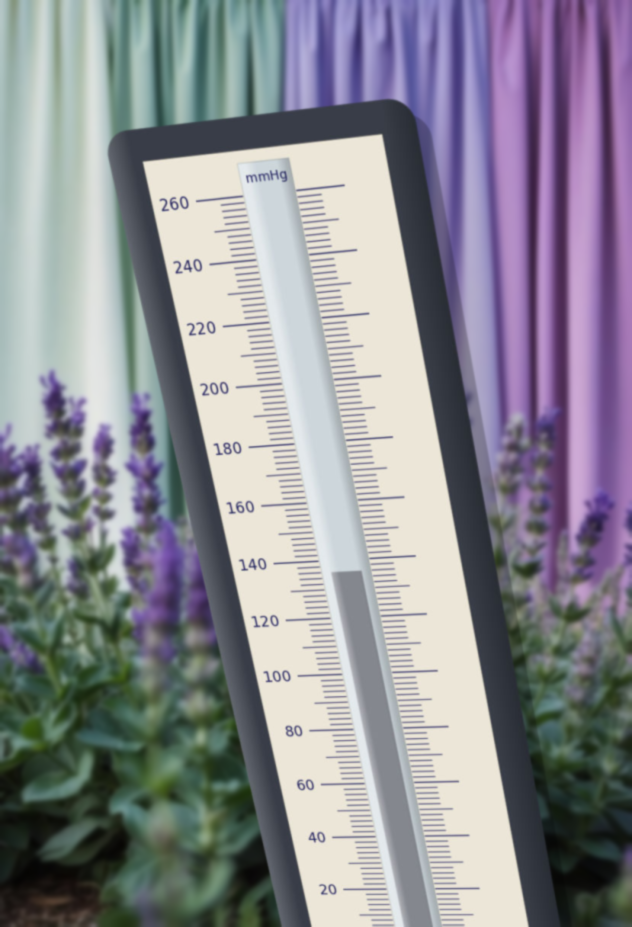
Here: **136** mmHg
